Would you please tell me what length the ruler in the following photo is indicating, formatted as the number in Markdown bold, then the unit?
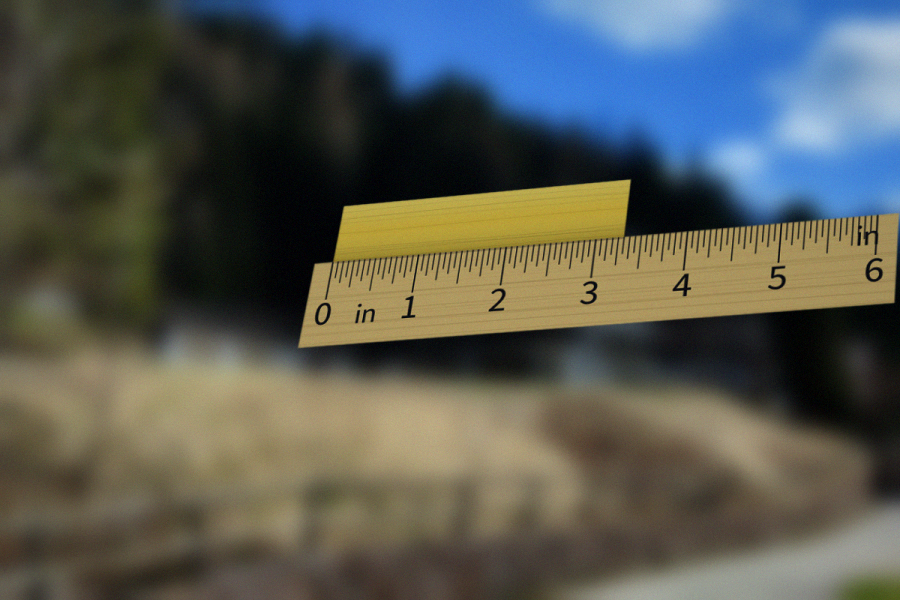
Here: **3.3125** in
